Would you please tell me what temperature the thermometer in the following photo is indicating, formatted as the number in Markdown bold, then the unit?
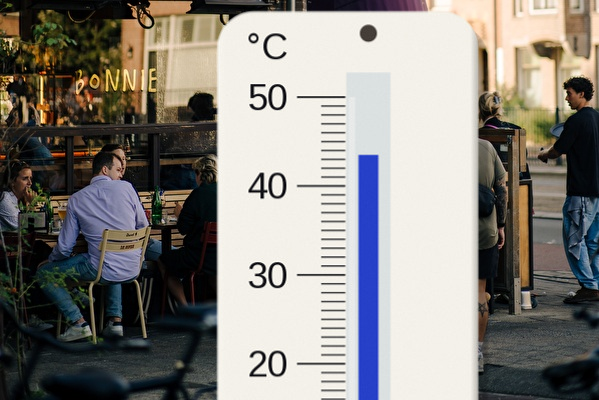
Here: **43.5** °C
